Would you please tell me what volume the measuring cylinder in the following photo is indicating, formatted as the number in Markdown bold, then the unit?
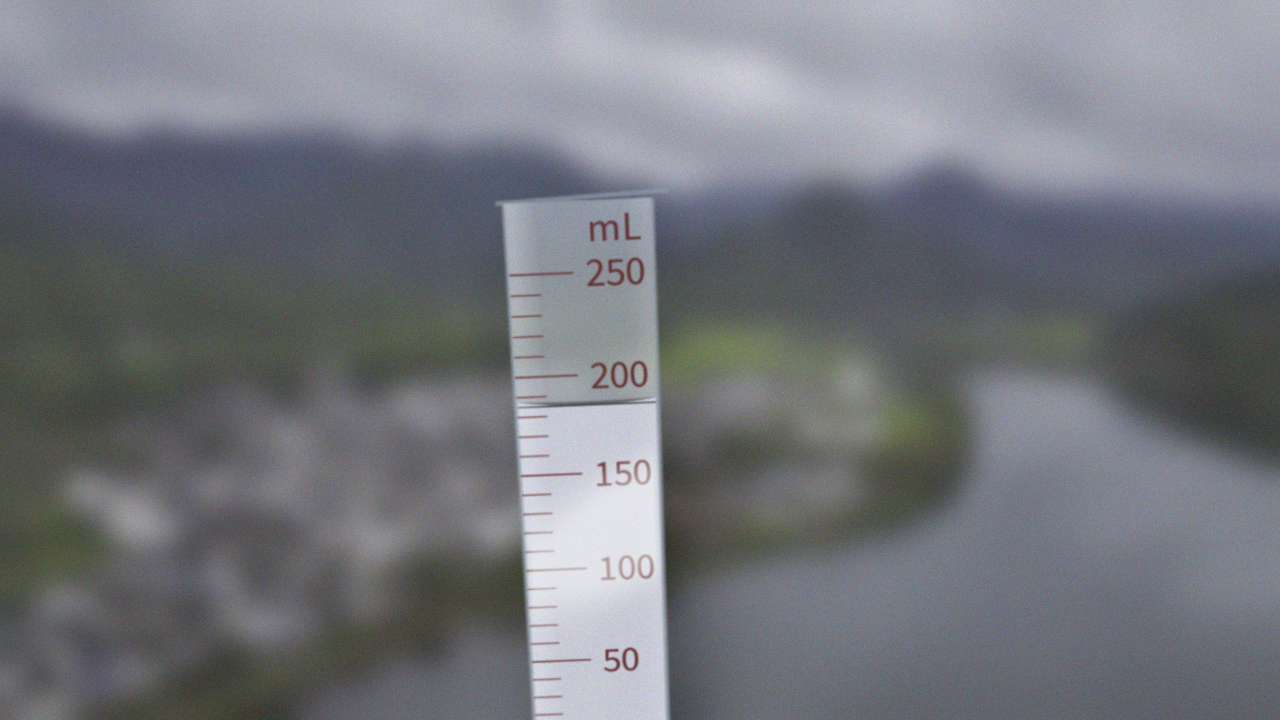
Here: **185** mL
